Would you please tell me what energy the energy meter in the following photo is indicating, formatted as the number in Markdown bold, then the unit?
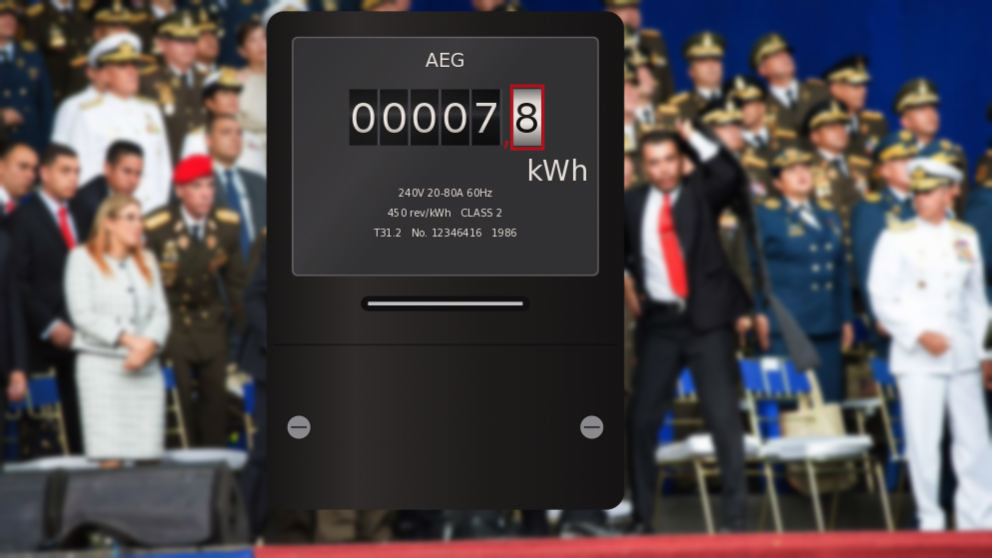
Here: **7.8** kWh
